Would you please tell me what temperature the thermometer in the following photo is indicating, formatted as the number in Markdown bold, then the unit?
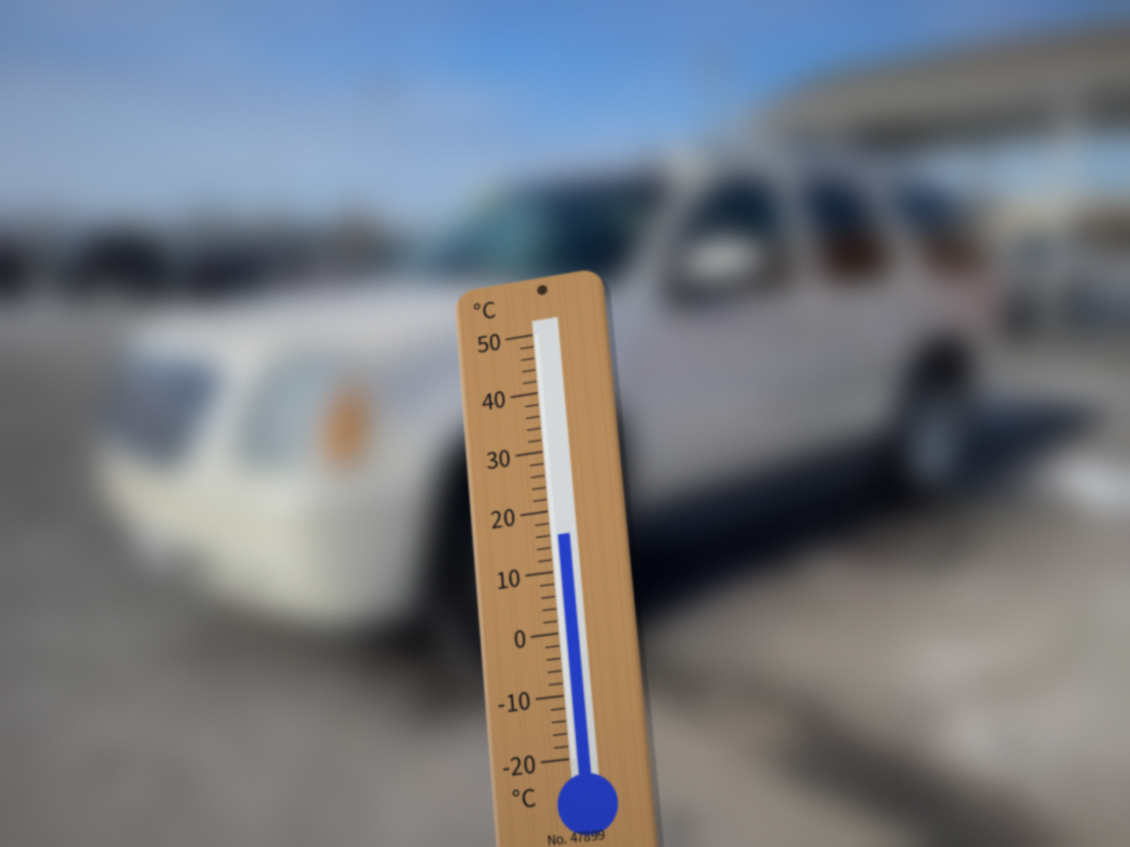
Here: **16** °C
